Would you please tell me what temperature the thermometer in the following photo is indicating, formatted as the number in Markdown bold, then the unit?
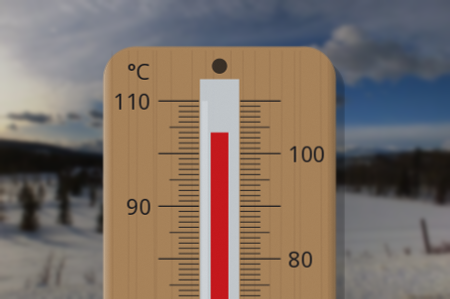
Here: **104** °C
